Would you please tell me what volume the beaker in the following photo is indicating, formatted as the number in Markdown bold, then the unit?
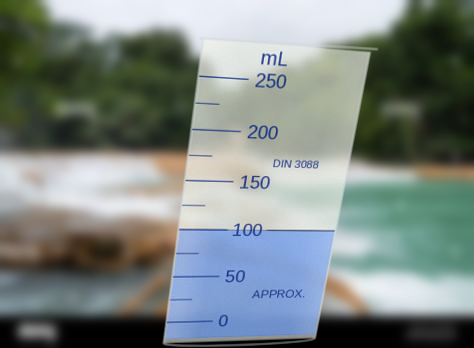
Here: **100** mL
